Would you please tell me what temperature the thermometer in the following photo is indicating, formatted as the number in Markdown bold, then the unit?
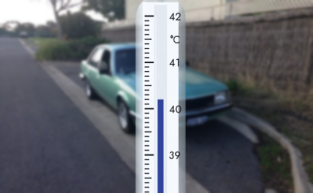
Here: **40.2** °C
